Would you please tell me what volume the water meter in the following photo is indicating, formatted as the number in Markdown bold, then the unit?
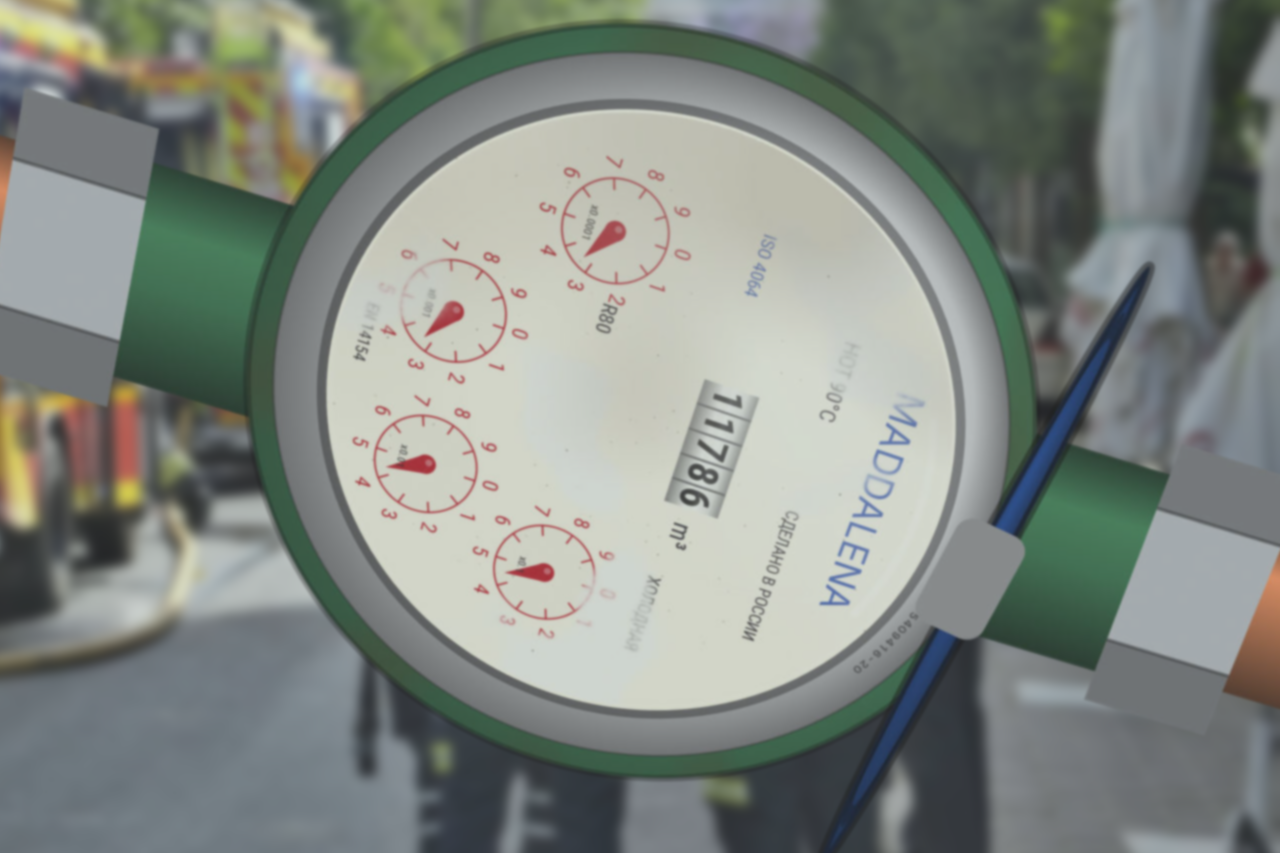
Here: **11786.4433** m³
